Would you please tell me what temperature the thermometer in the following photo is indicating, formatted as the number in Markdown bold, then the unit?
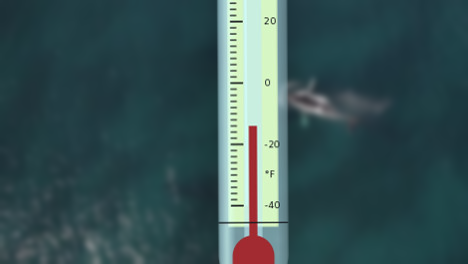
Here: **-14** °F
